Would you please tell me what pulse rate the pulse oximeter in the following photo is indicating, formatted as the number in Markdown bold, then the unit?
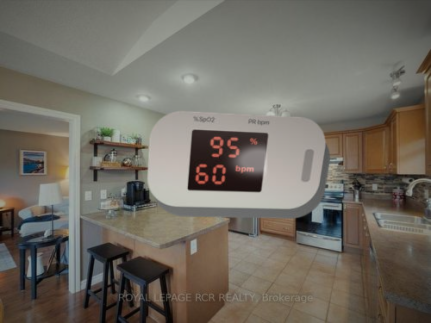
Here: **60** bpm
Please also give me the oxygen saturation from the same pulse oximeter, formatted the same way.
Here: **95** %
